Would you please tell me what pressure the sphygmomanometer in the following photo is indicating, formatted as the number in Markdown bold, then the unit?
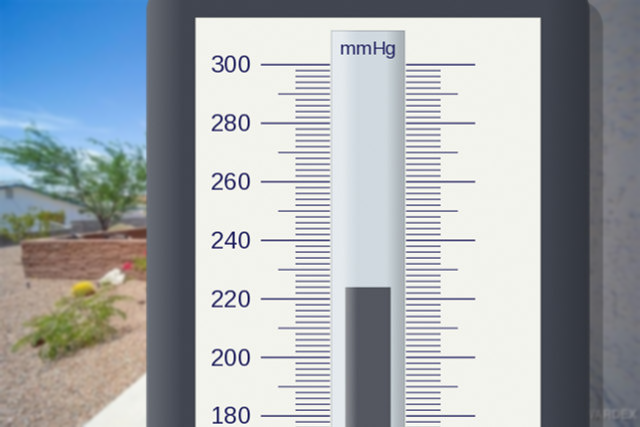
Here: **224** mmHg
